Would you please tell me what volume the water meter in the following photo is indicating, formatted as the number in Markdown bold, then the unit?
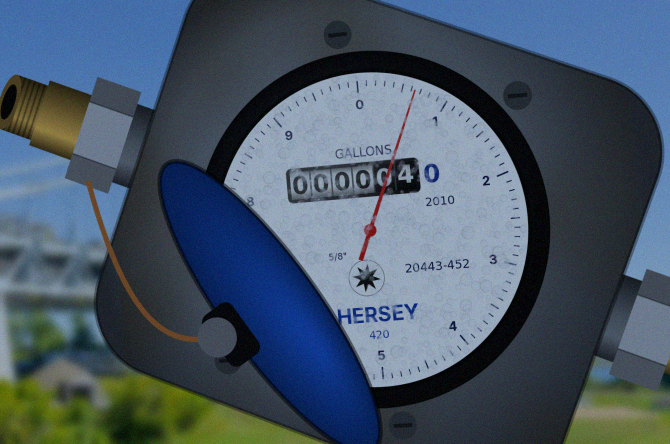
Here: **40.6** gal
